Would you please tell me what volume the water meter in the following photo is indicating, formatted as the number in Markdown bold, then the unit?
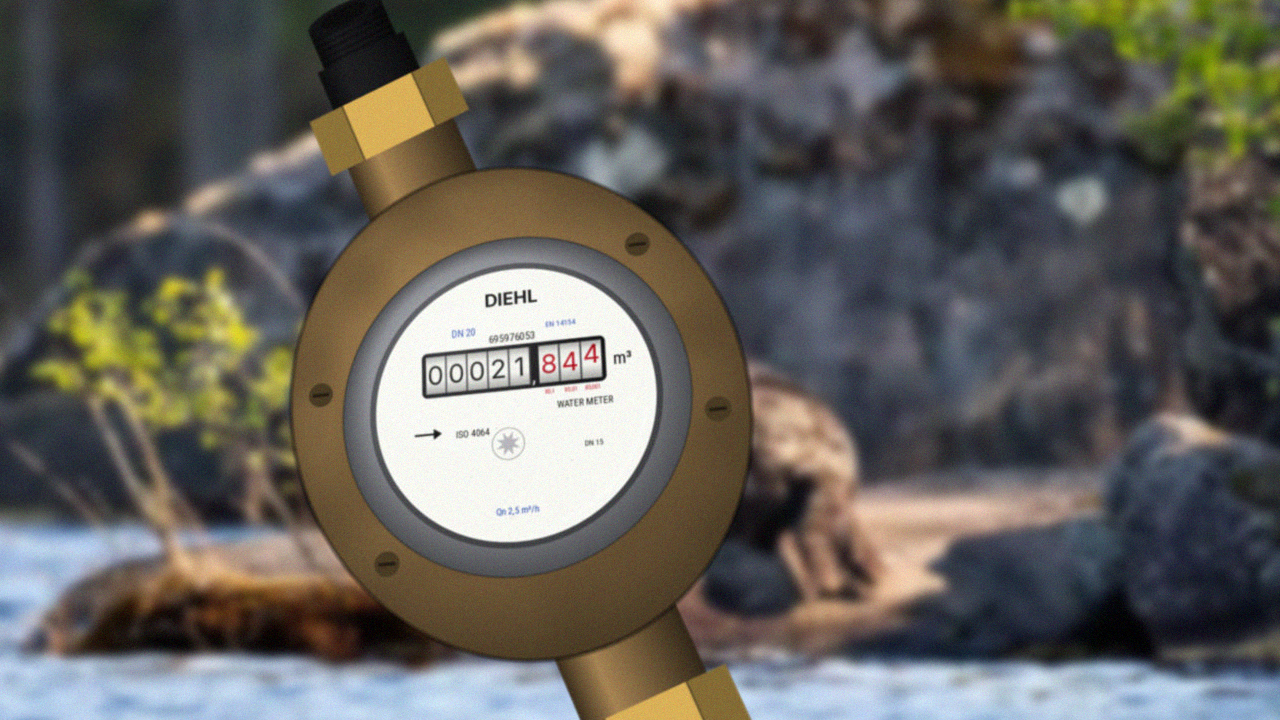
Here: **21.844** m³
